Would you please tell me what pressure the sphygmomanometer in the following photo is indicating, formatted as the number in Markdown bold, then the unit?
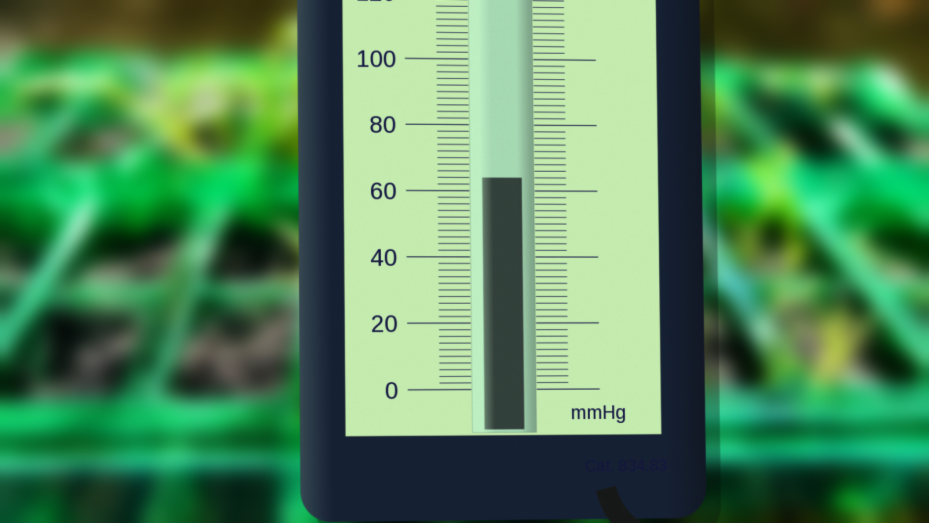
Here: **64** mmHg
